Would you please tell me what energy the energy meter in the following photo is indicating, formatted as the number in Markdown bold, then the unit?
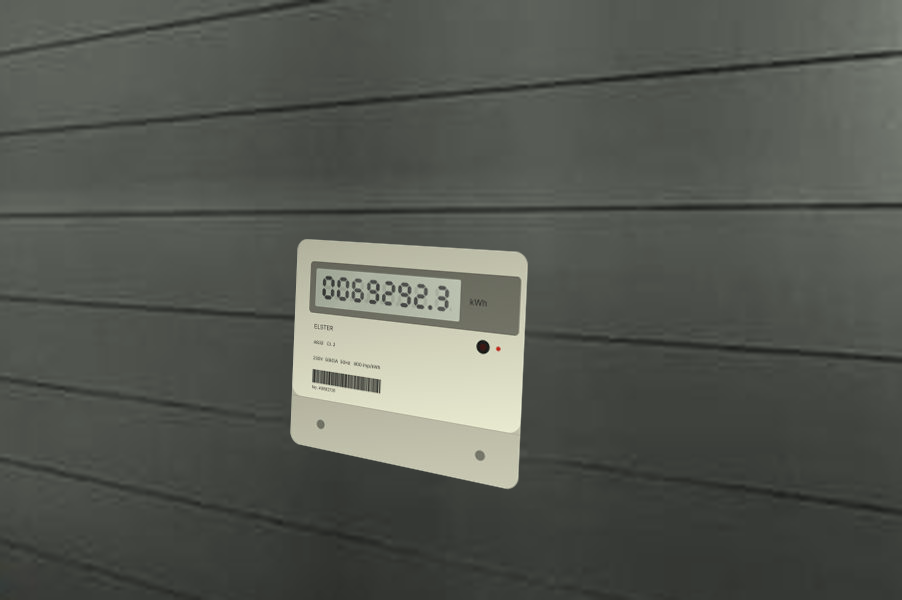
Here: **69292.3** kWh
